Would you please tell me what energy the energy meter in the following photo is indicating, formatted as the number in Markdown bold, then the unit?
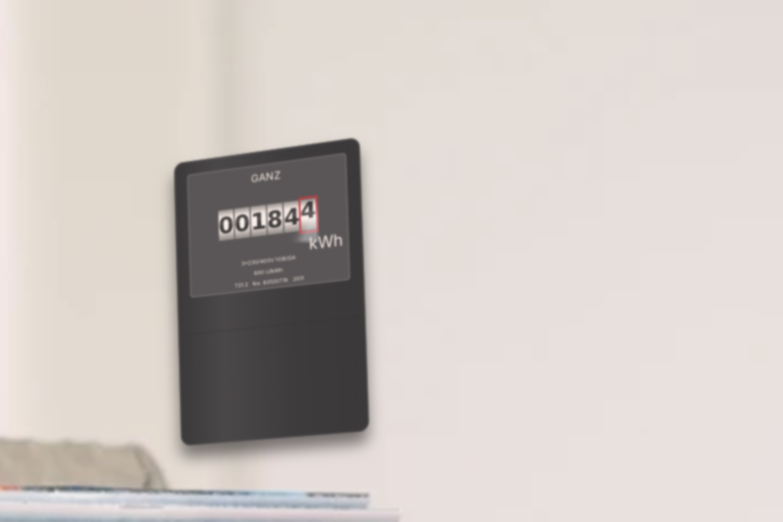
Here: **184.4** kWh
